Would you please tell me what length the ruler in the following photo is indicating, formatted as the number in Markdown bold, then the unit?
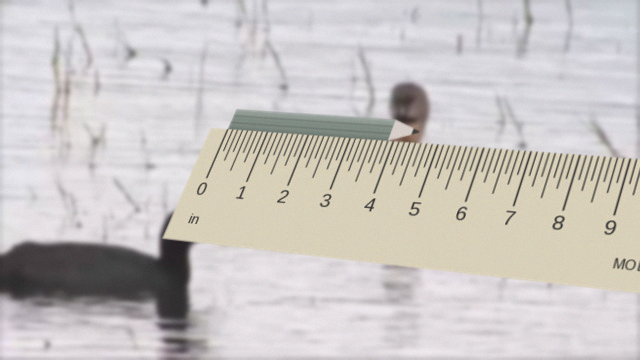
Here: **4.5** in
